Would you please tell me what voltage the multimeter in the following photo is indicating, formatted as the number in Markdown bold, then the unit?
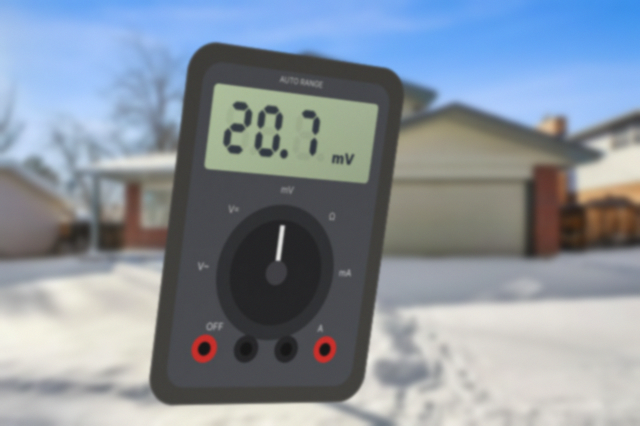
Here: **20.7** mV
